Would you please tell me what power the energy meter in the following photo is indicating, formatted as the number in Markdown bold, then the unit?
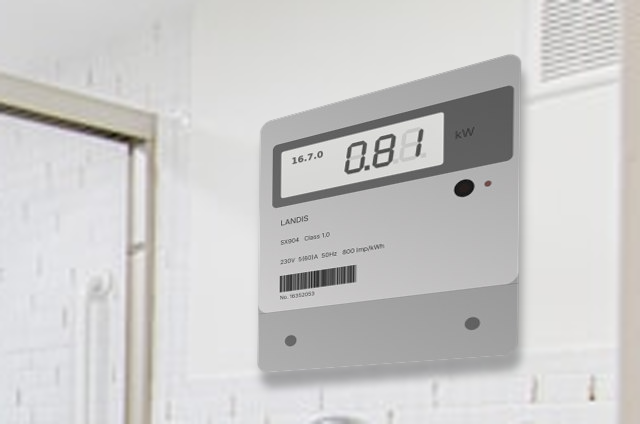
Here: **0.81** kW
